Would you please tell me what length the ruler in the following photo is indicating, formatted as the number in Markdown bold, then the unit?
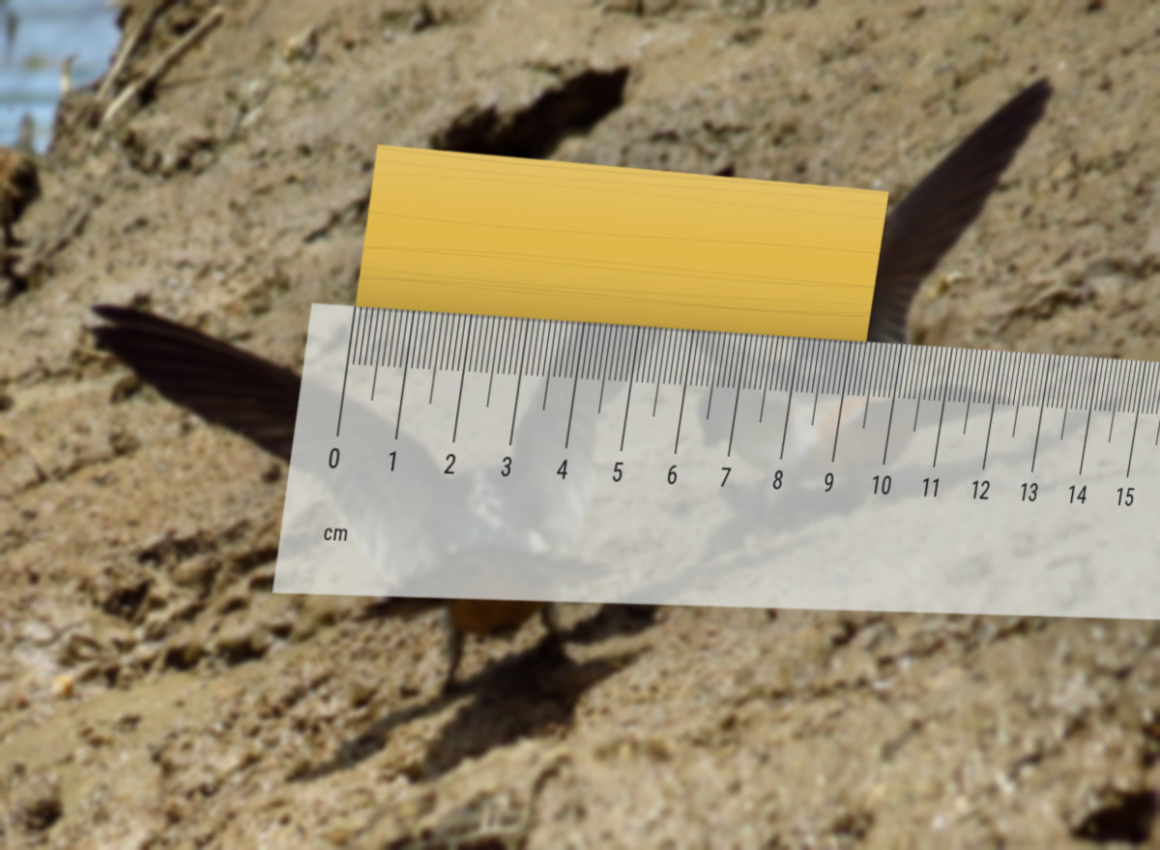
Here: **9.3** cm
